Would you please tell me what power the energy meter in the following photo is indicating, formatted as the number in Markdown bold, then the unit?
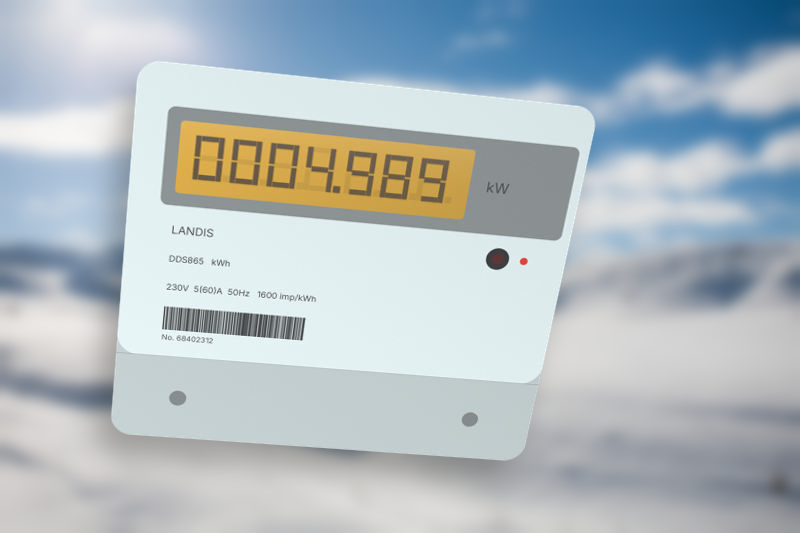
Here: **4.989** kW
